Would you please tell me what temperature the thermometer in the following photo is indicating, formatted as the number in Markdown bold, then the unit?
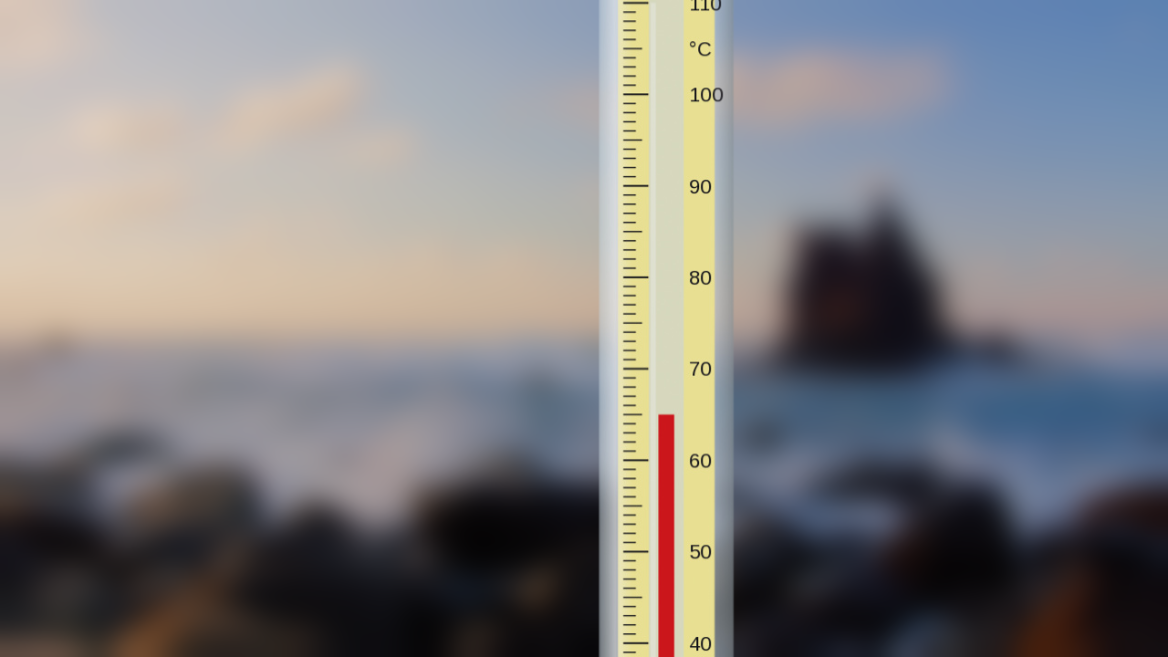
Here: **65** °C
